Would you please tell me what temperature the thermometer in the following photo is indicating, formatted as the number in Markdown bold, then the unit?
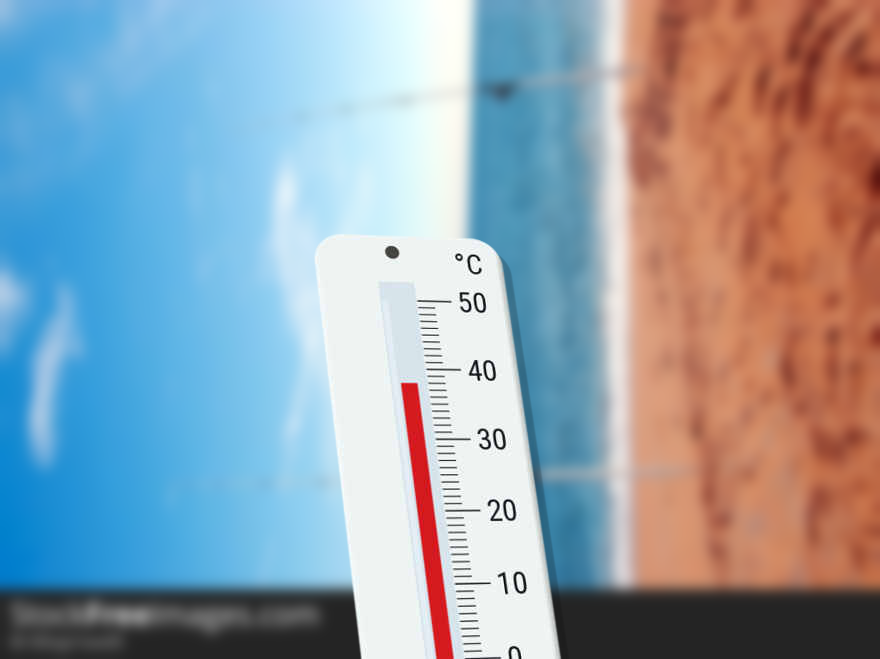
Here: **38** °C
